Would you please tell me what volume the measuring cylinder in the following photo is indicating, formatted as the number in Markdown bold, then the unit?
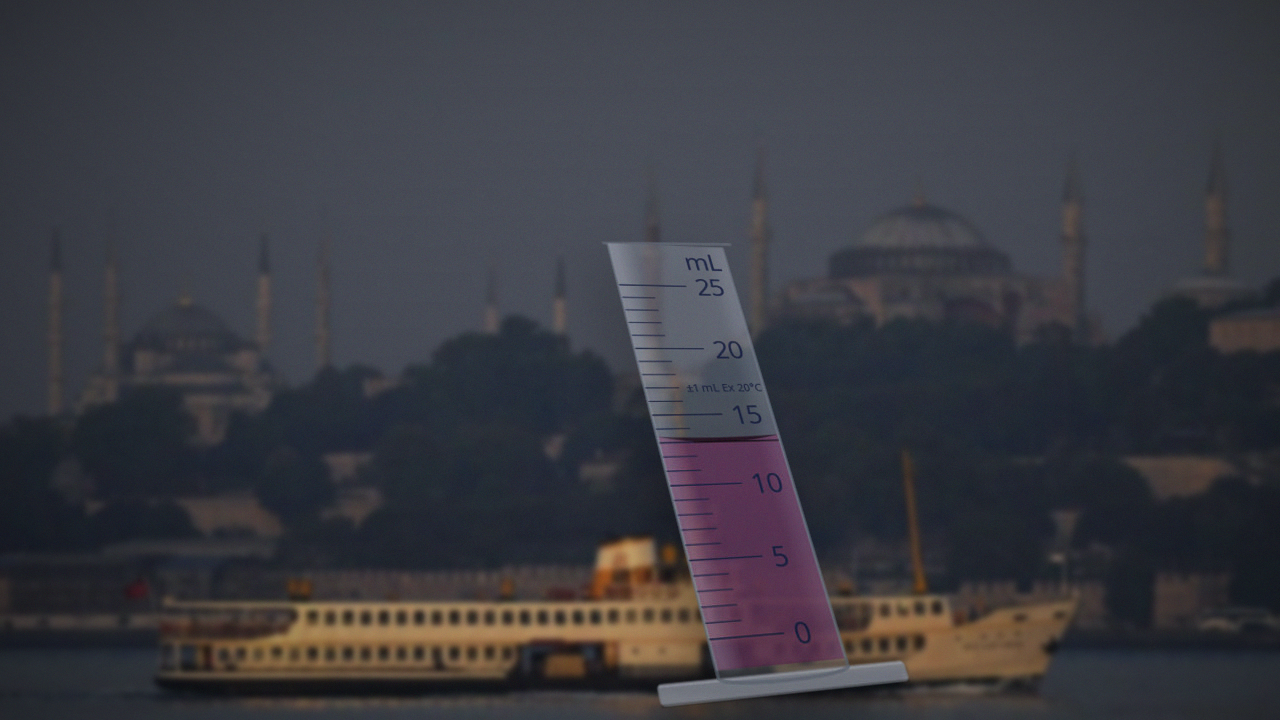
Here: **13** mL
